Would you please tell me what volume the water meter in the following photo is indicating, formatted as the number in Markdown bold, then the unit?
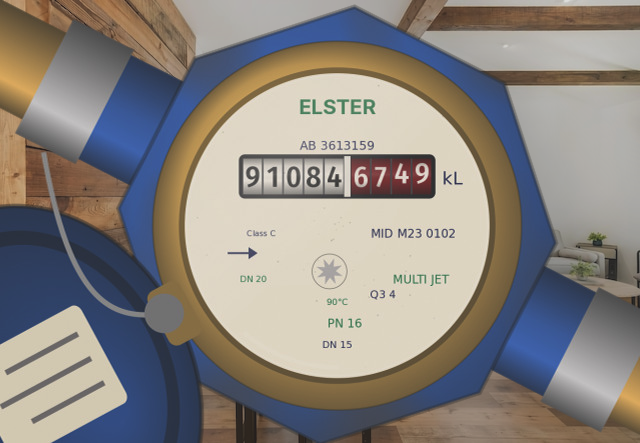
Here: **91084.6749** kL
